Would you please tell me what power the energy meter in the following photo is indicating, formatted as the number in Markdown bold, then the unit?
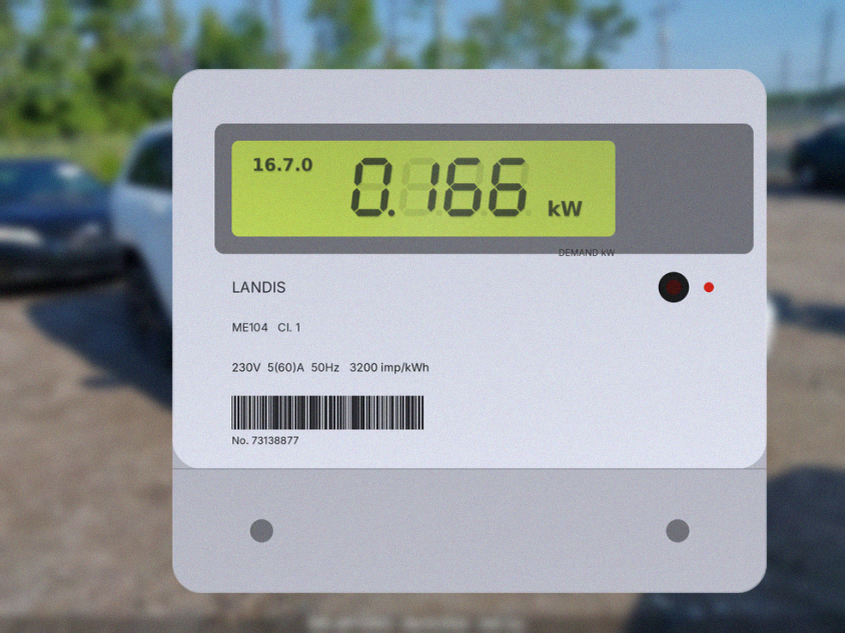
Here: **0.166** kW
